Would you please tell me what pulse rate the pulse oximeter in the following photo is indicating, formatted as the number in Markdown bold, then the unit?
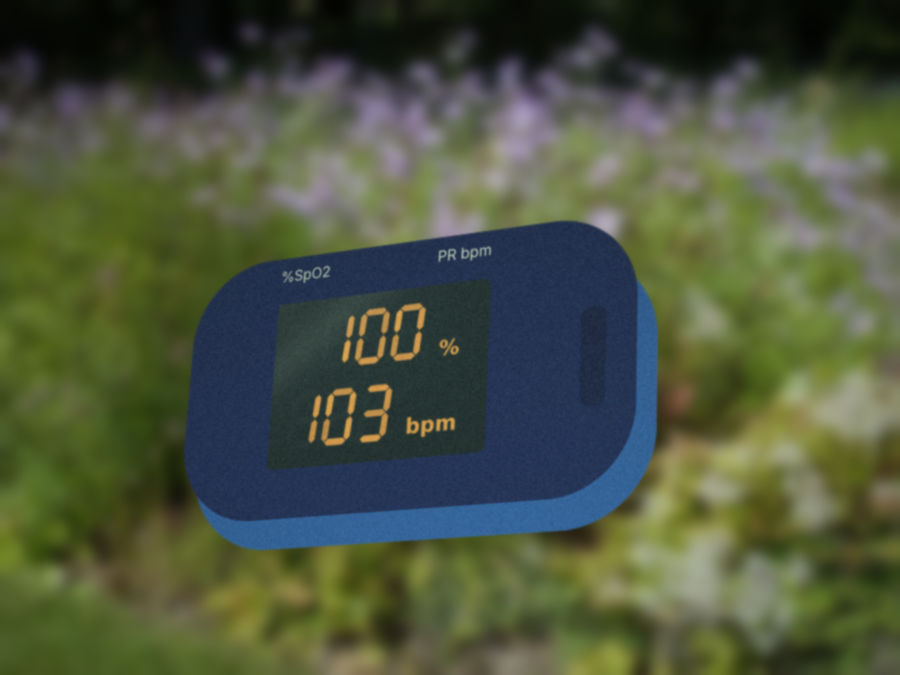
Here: **103** bpm
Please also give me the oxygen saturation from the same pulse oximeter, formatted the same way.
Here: **100** %
